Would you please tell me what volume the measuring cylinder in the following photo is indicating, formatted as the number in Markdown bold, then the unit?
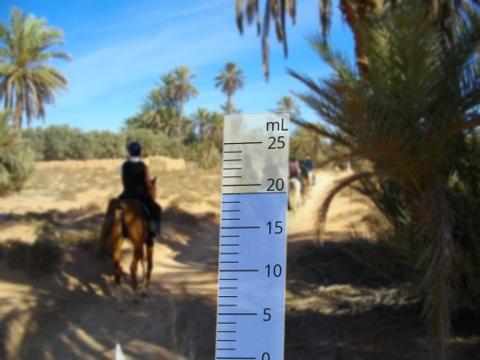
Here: **19** mL
